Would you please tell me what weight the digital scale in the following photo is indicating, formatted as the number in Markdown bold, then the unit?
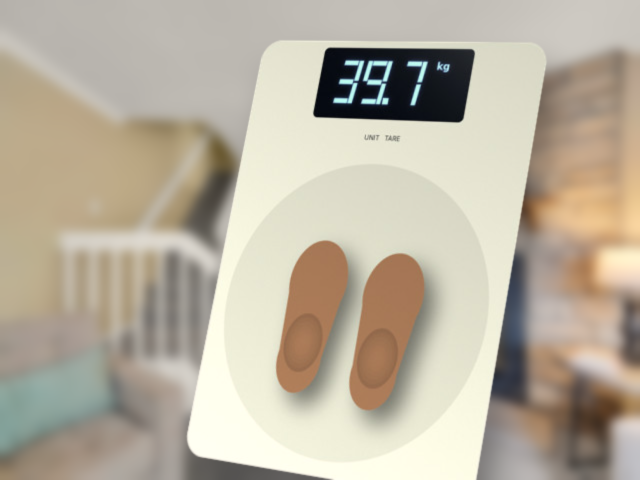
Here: **39.7** kg
